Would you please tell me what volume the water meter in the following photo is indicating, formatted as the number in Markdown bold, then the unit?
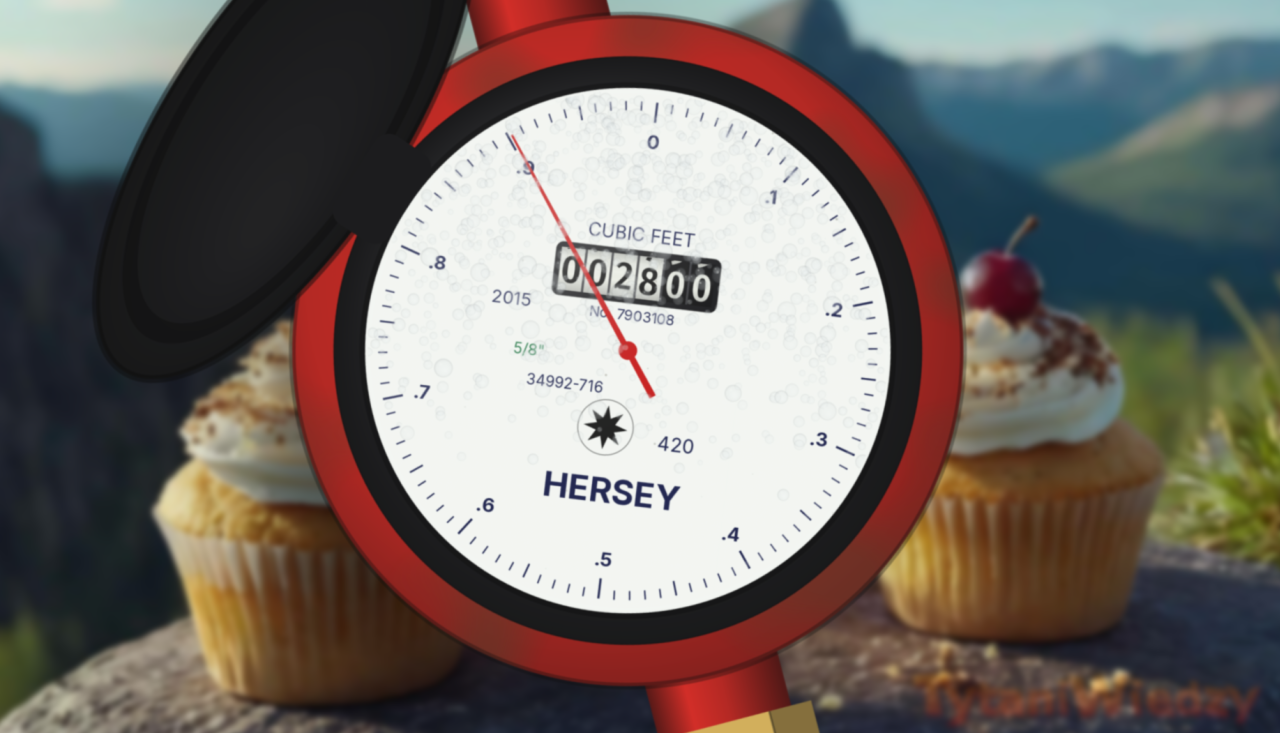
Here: **2799.90** ft³
